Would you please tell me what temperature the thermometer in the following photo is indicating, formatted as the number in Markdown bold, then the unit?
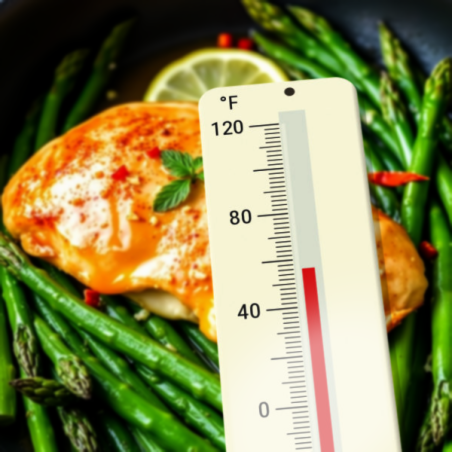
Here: **56** °F
